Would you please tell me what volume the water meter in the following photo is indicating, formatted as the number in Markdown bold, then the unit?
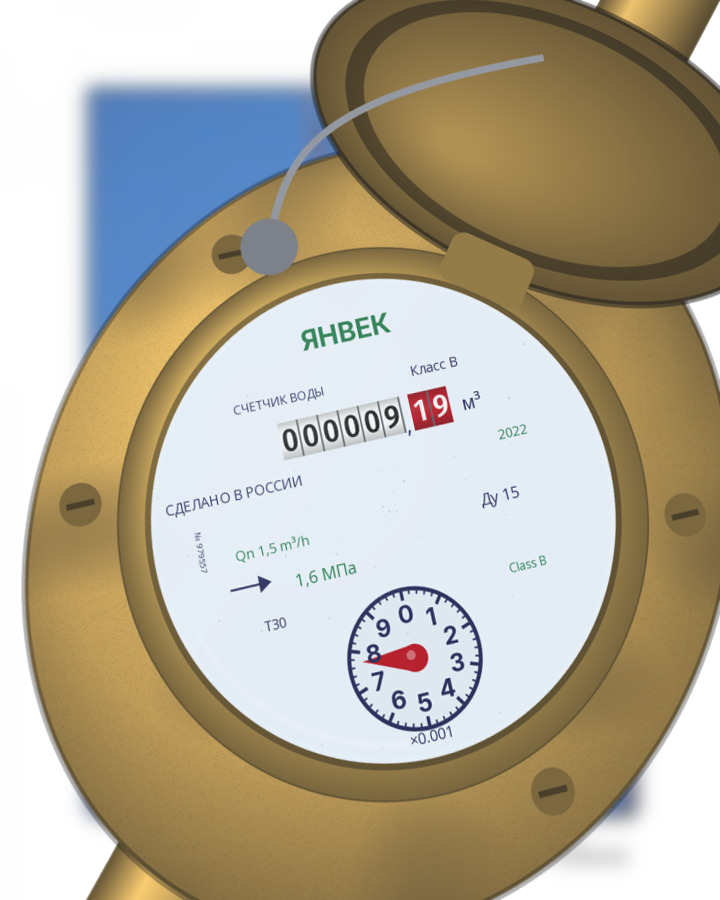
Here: **9.197** m³
